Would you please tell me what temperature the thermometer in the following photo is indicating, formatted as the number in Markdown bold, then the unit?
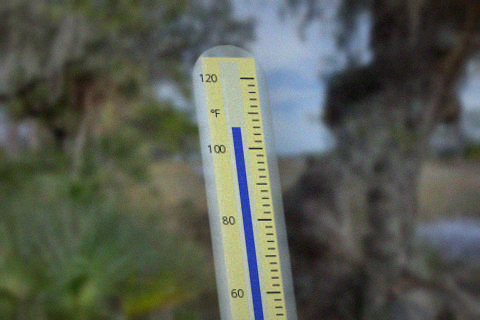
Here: **106** °F
